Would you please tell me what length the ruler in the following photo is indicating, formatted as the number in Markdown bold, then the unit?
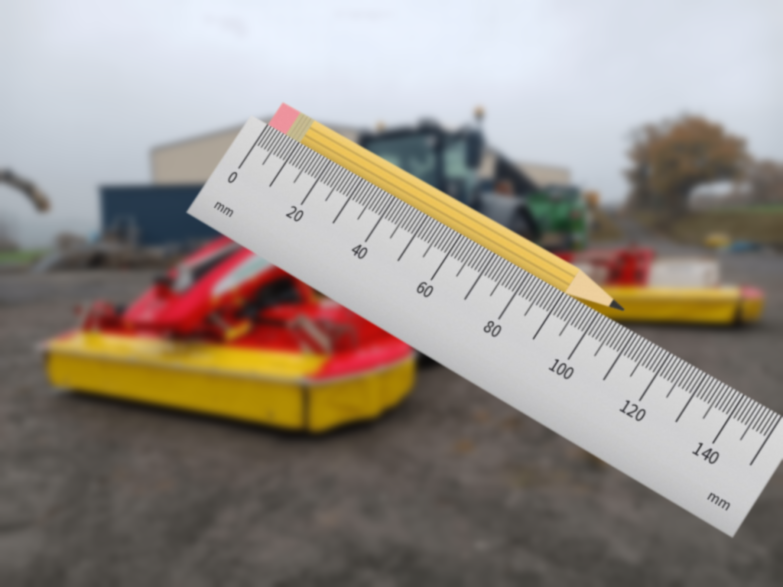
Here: **105** mm
